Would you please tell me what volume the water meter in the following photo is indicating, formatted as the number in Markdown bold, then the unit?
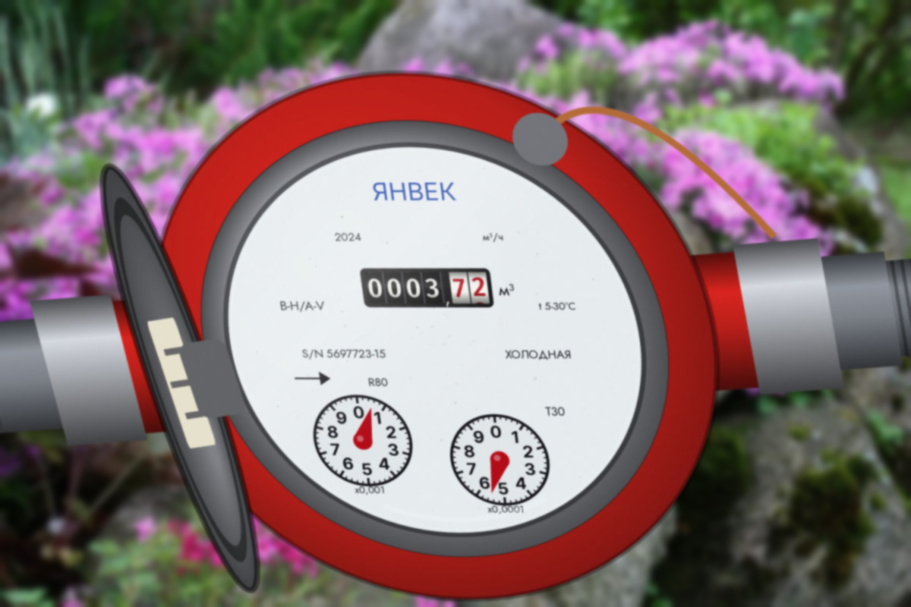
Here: **3.7205** m³
